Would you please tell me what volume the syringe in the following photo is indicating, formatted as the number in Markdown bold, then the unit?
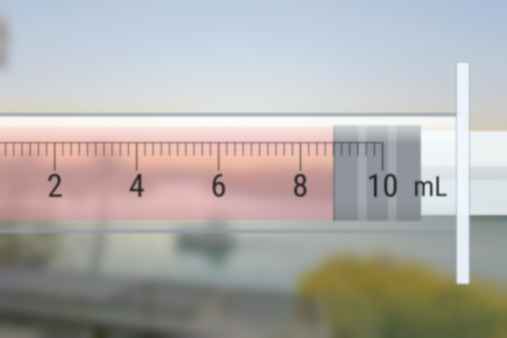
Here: **8.8** mL
